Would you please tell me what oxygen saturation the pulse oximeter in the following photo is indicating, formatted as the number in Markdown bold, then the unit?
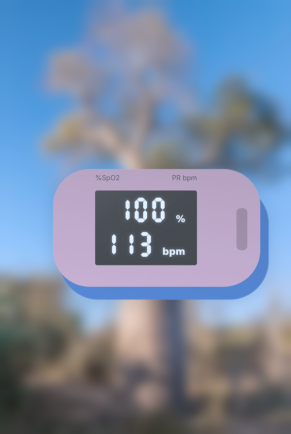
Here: **100** %
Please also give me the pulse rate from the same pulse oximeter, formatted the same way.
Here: **113** bpm
